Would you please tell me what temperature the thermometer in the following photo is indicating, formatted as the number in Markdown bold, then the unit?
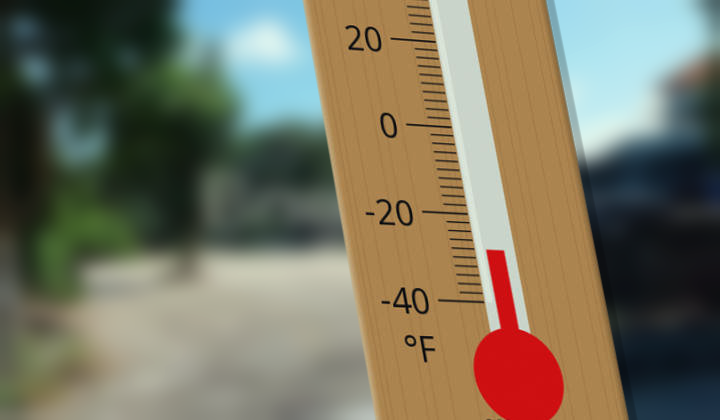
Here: **-28** °F
